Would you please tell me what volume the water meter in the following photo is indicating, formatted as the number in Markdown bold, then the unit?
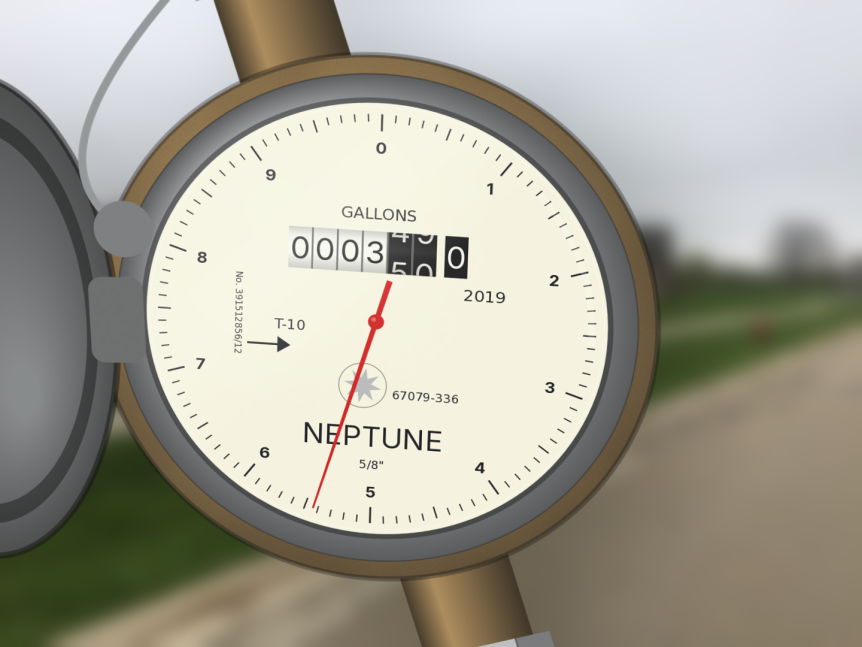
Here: **3495.4** gal
